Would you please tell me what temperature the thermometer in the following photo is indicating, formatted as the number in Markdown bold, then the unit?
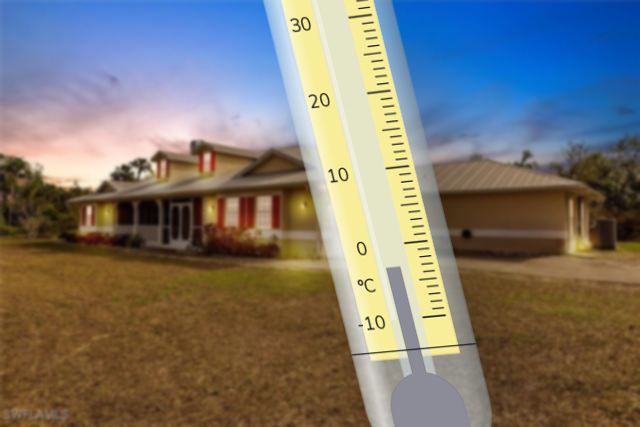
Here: **-3** °C
